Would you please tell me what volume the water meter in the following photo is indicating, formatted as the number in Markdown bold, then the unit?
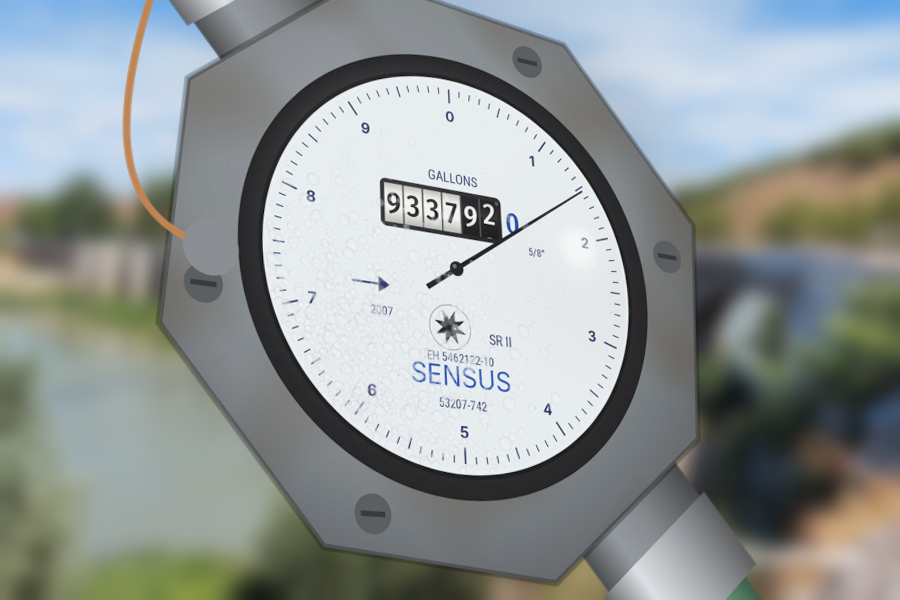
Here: **9337921.5** gal
